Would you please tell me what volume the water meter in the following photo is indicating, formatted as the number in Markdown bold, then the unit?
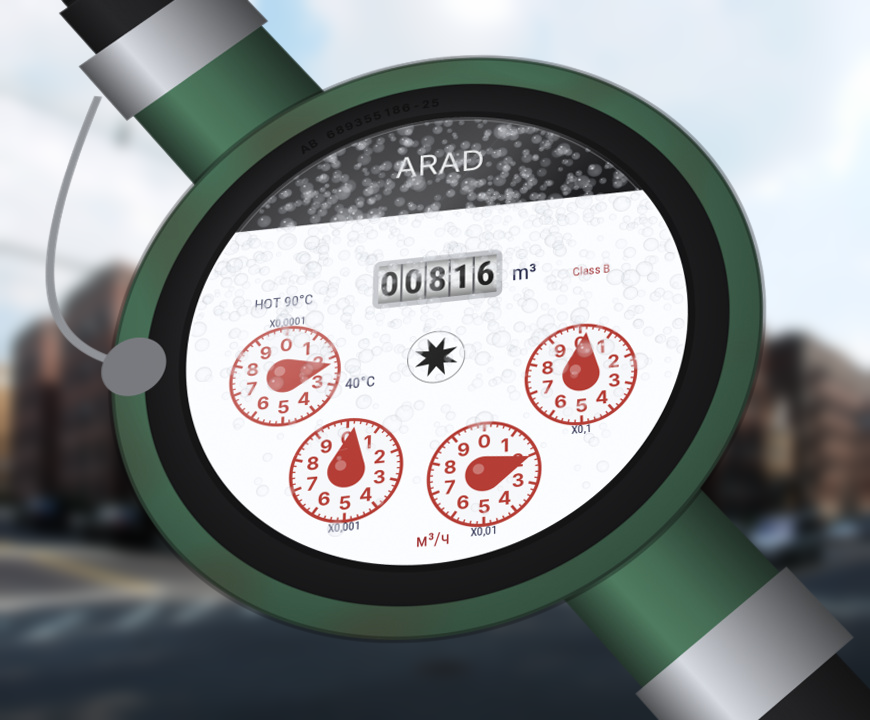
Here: **816.0202** m³
